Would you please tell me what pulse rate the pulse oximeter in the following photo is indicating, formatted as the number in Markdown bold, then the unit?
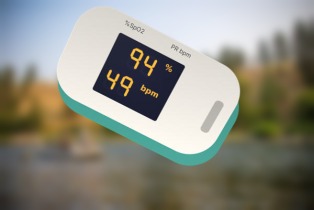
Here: **49** bpm
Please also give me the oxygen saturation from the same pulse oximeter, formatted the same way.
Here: **94** %
